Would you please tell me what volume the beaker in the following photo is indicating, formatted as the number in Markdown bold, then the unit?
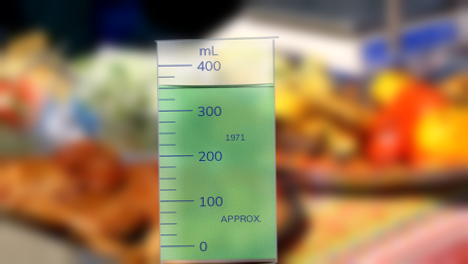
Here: **350** mL
